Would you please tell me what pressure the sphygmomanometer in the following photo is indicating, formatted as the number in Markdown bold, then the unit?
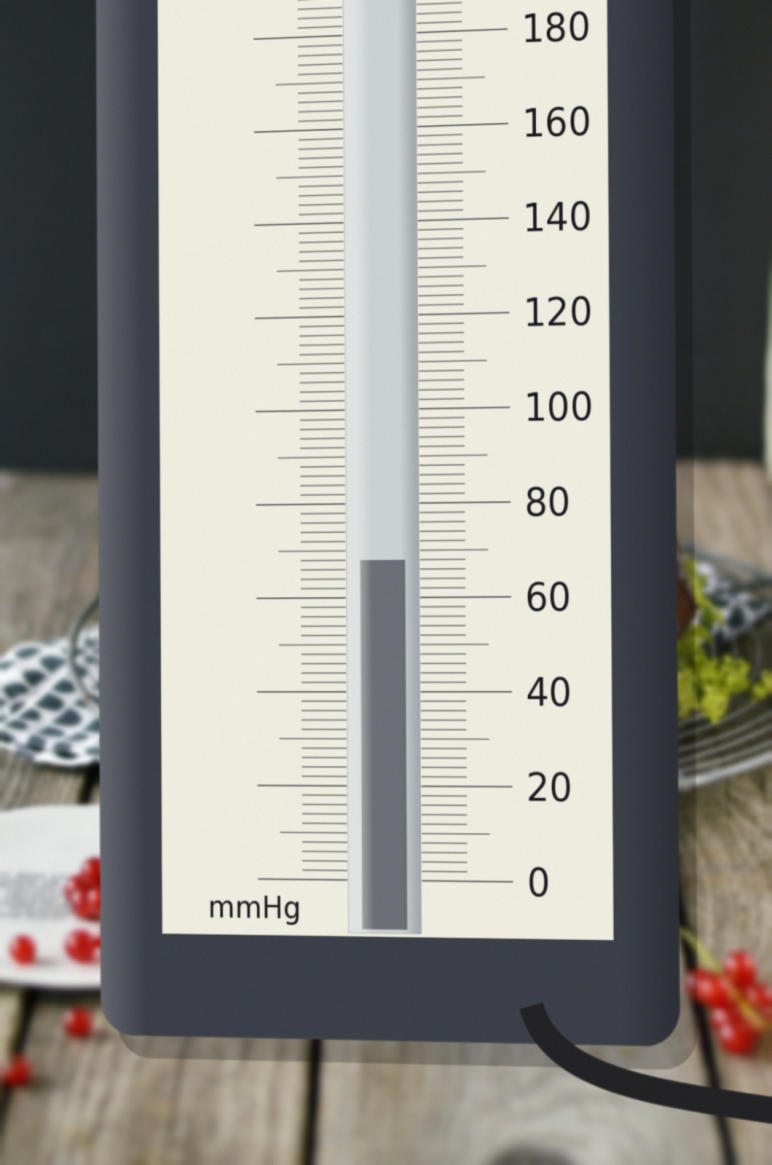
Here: **68** mmHg
